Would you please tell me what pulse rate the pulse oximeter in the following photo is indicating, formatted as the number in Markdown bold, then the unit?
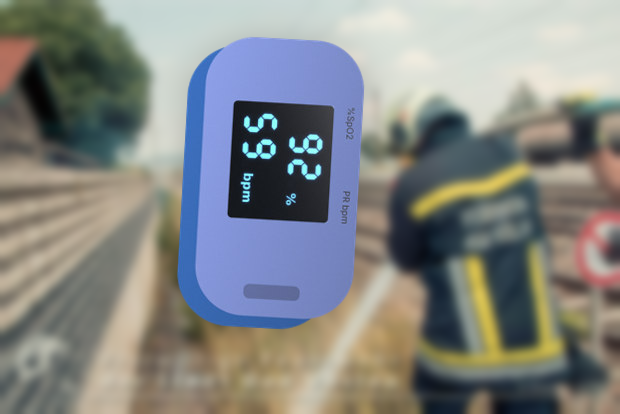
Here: **59** bpm
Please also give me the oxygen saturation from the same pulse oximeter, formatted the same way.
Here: **92** %
